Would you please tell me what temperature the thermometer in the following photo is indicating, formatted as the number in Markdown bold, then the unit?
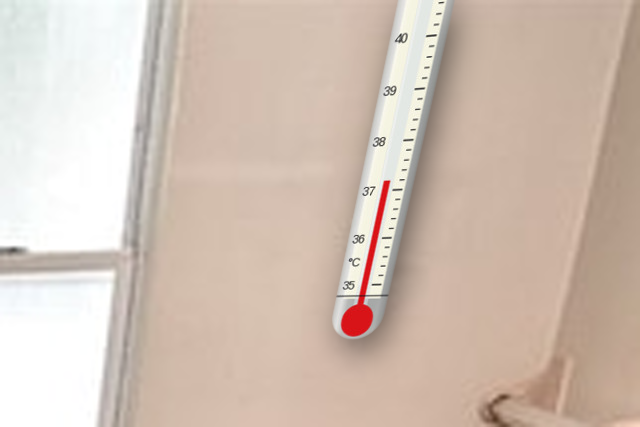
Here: **37.2** °C
